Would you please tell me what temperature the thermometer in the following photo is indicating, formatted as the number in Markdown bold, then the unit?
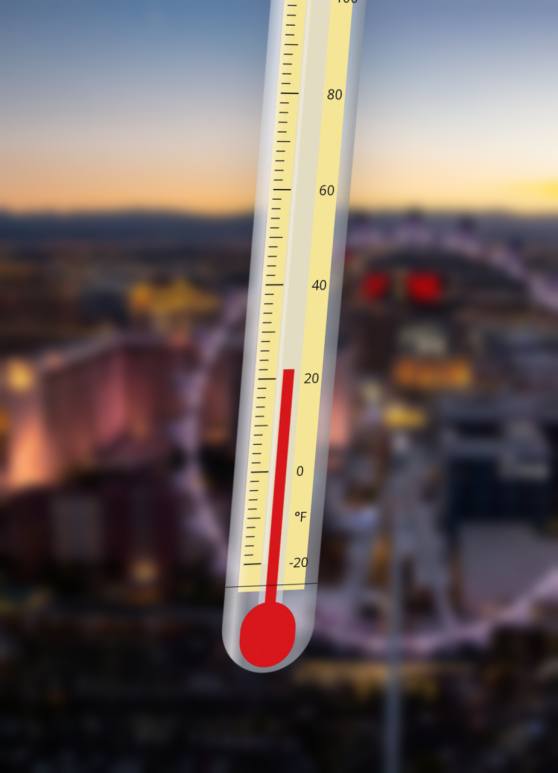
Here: **22** °F
